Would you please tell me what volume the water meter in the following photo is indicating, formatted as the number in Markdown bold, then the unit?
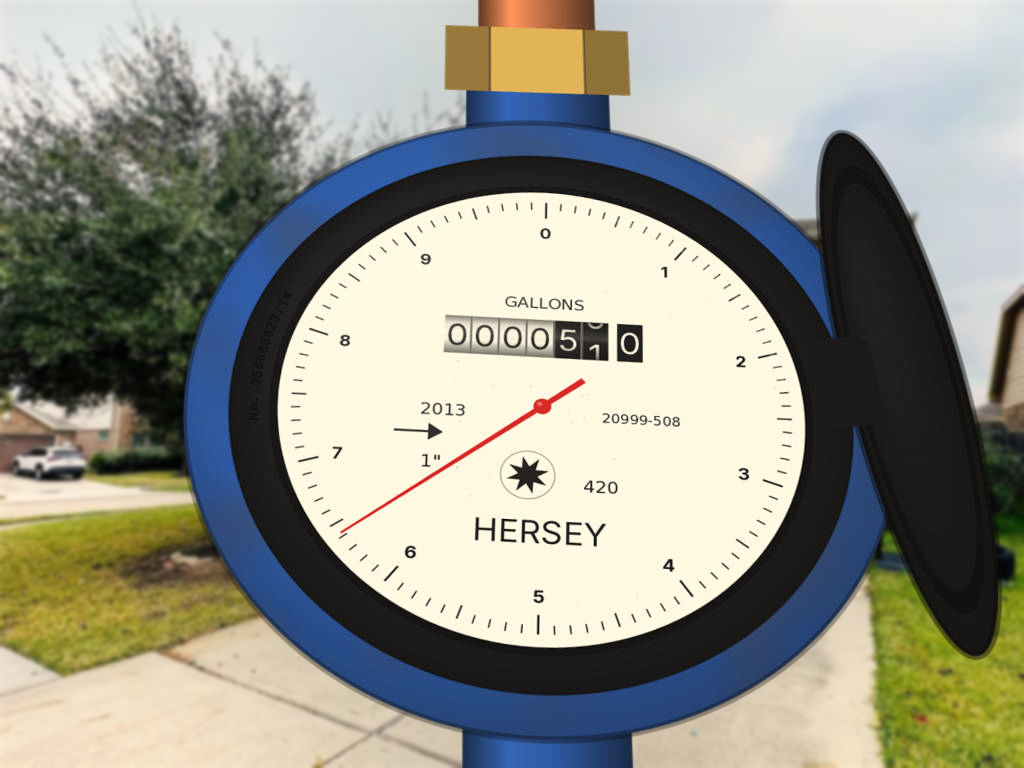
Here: **506.4** gal
